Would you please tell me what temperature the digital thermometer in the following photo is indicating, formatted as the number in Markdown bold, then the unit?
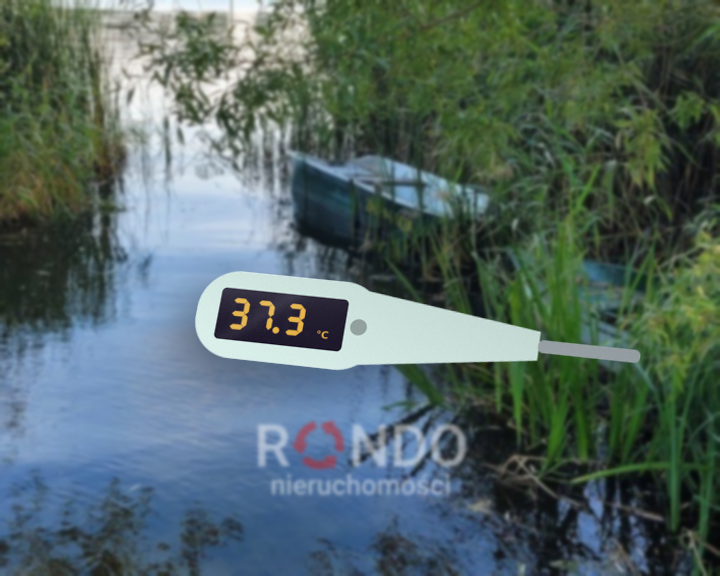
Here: **37.3** °C
